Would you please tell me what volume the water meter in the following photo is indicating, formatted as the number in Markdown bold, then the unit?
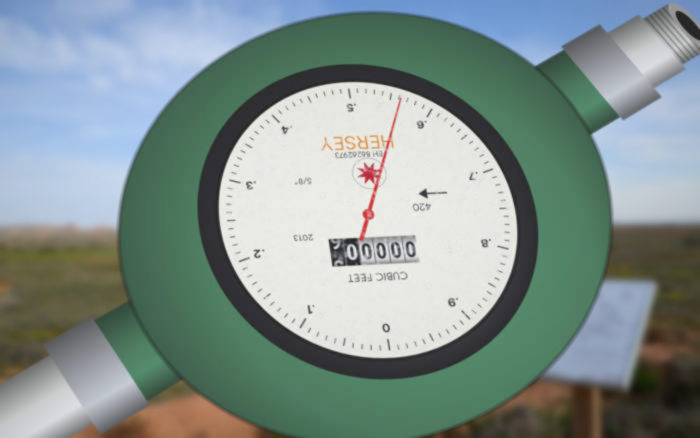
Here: **5.56** ft³
